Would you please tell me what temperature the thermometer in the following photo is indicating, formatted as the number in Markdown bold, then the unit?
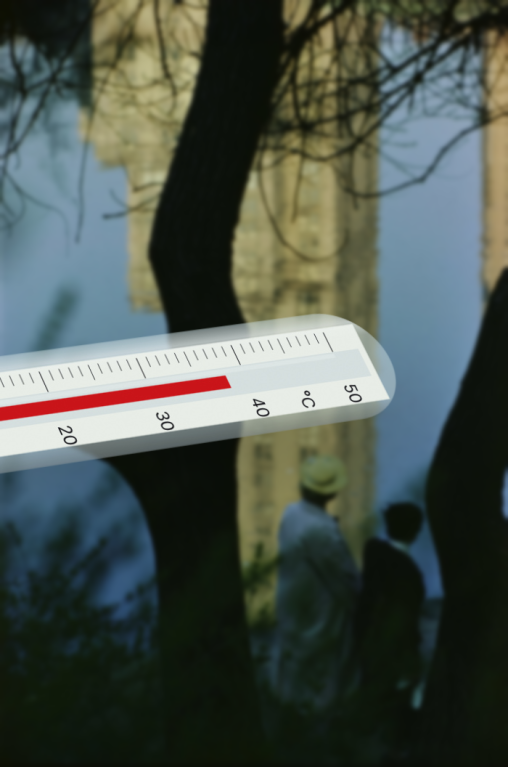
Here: **38** °C
